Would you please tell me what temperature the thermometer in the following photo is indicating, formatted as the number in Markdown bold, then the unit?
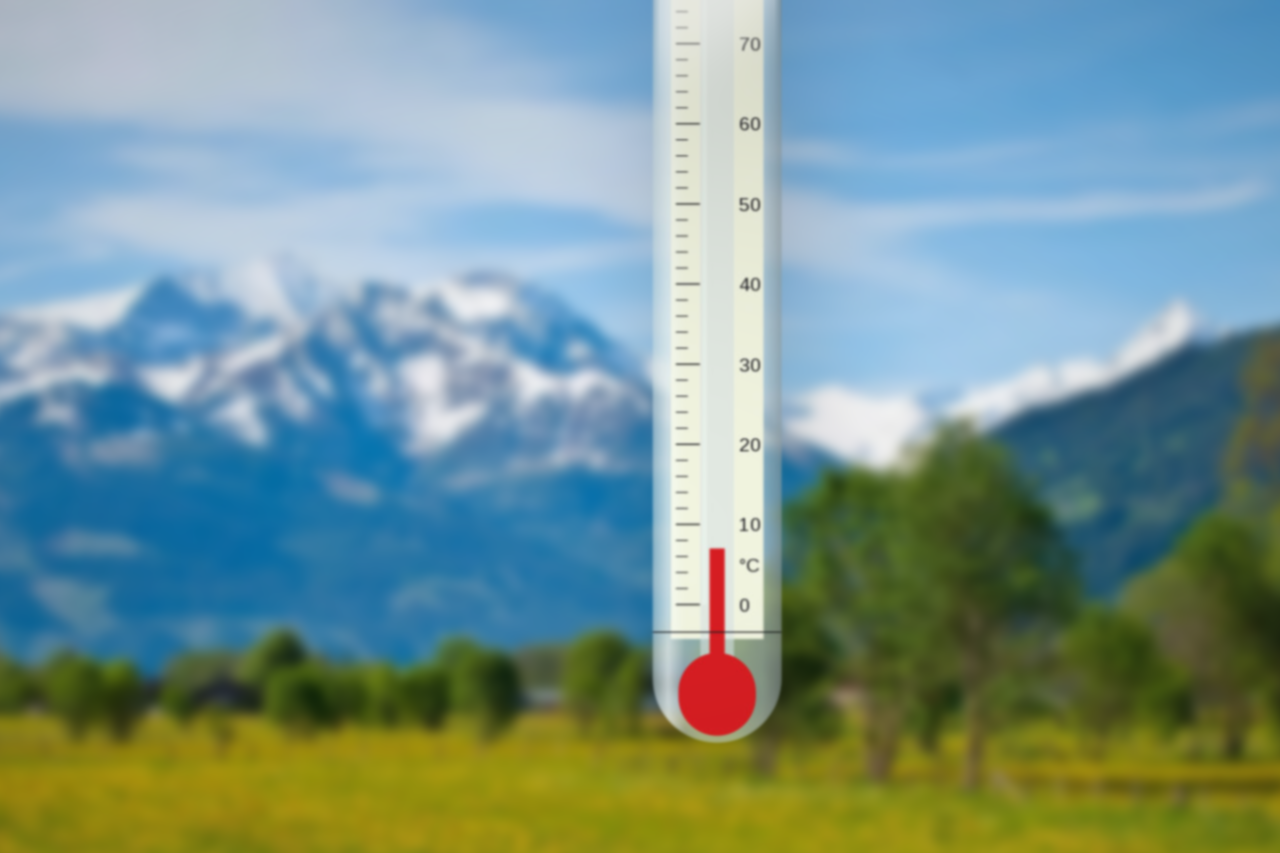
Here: **7** °C
